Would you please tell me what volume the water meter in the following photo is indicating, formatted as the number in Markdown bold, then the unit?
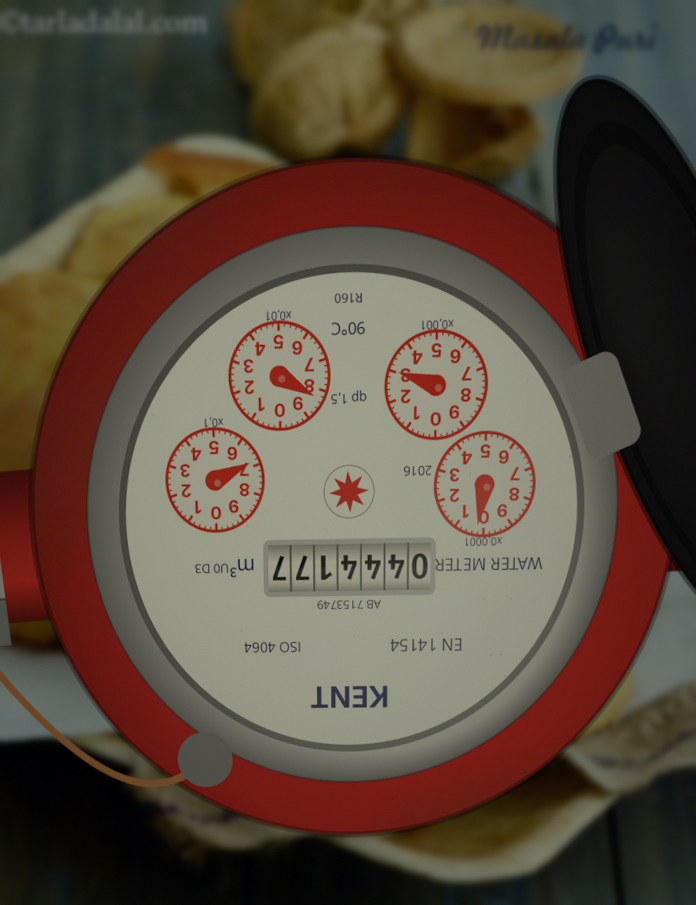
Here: **444177.6830** m³
